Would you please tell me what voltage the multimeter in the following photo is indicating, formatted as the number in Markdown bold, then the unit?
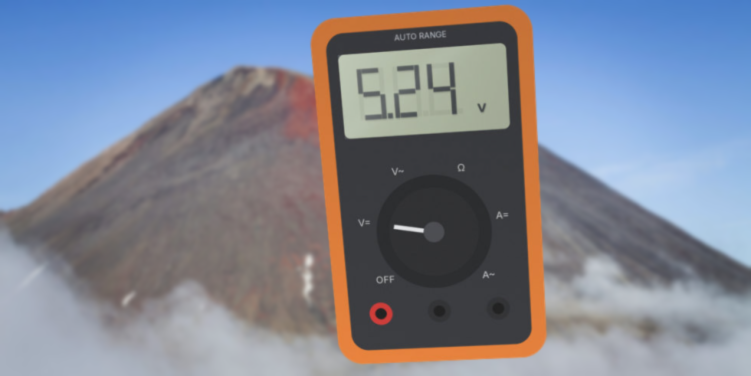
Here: **5.24** V
